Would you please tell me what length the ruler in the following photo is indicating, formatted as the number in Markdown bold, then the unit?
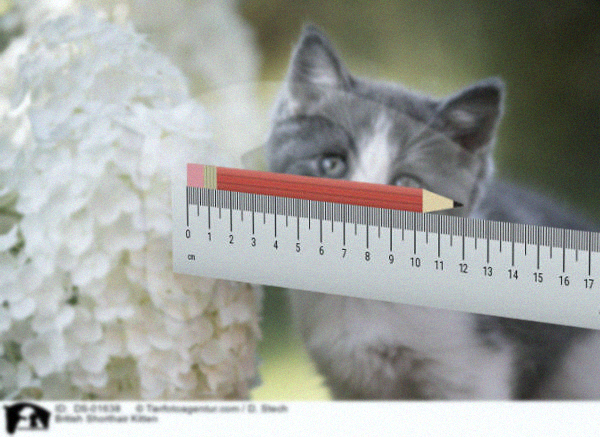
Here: **12** cm
